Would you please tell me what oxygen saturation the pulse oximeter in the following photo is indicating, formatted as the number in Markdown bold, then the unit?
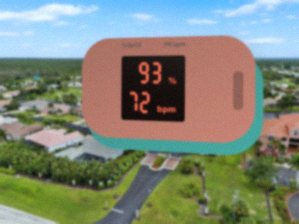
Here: **93** %
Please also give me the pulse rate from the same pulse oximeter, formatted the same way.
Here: **72** bpm
